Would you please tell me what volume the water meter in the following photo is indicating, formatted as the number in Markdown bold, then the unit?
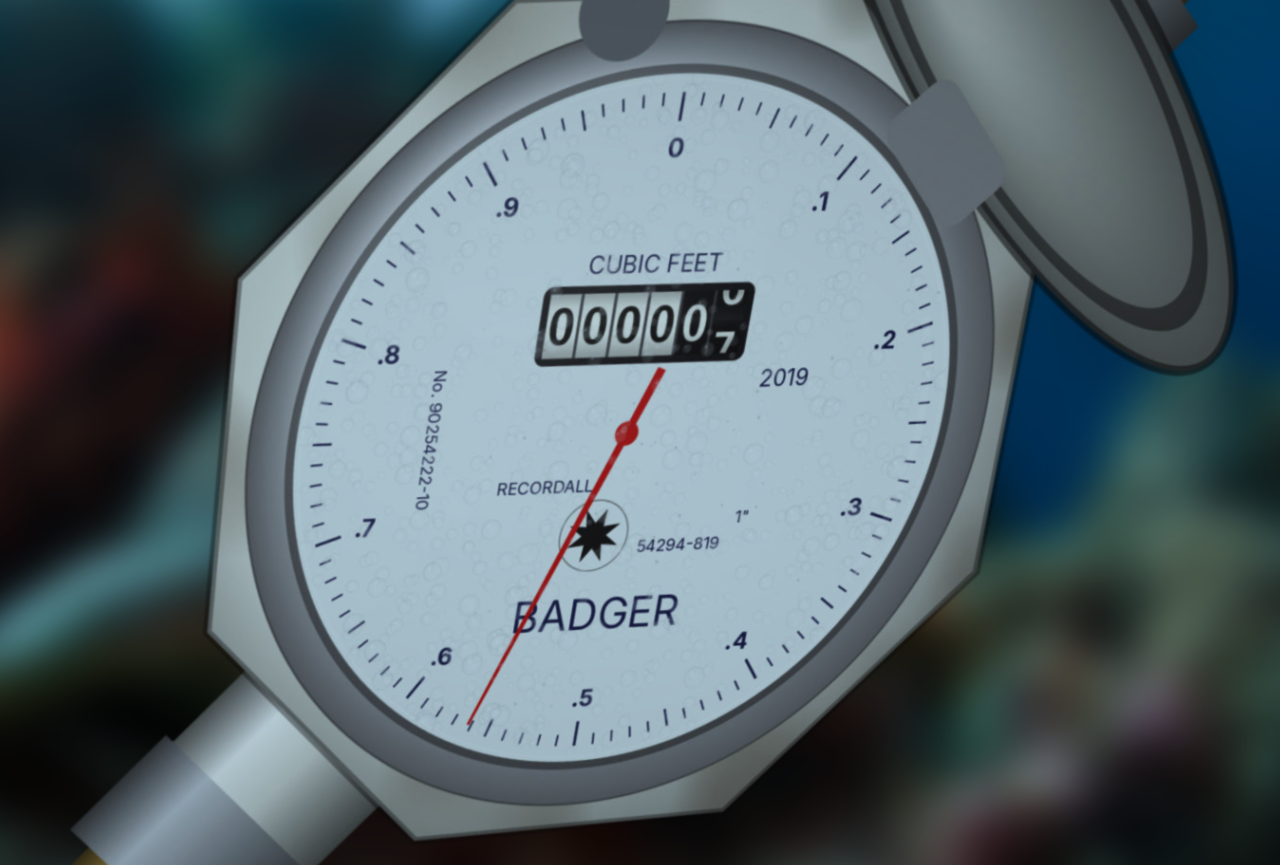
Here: **6.56** ft³
